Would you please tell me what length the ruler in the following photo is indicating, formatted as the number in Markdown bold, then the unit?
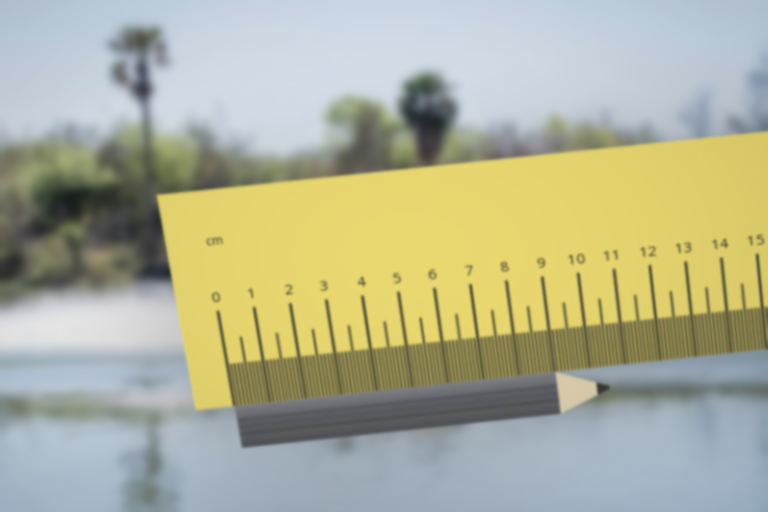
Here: **10.5** cm
